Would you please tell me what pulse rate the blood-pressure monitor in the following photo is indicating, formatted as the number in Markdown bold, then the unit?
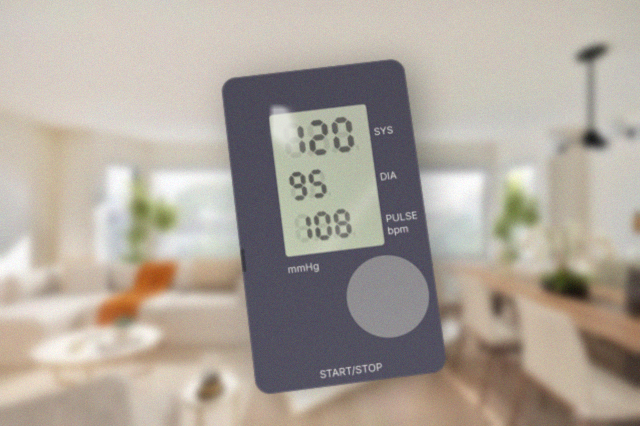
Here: **108** bpm
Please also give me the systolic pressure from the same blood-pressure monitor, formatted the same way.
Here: **120** mmHg
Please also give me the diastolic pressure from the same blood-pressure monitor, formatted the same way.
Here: **95** mmHg
